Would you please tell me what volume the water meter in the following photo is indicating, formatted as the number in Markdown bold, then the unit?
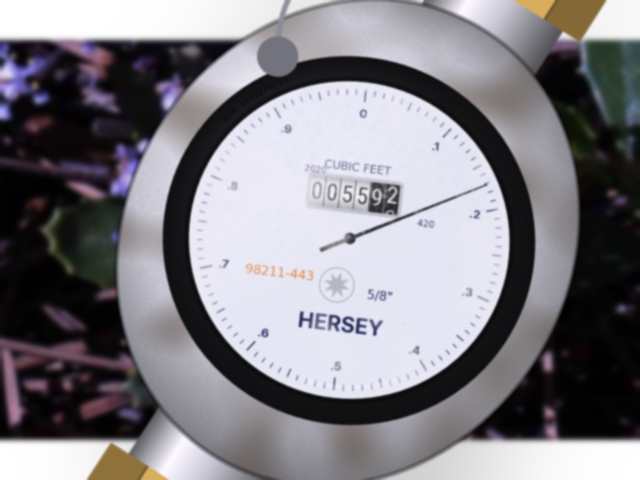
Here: **5592.17** ft³
